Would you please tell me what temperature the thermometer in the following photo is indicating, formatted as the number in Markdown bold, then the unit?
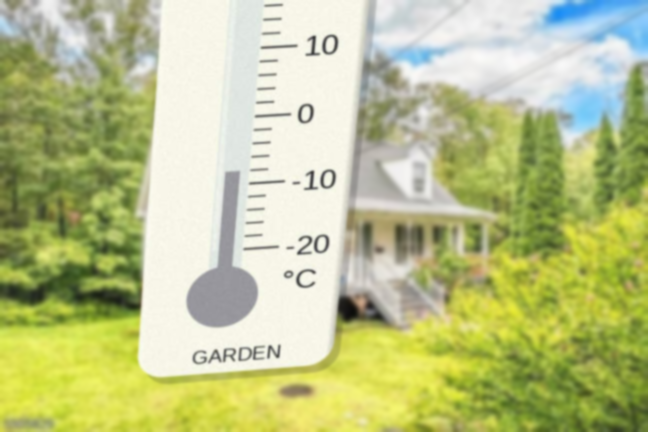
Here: **-8** °C
